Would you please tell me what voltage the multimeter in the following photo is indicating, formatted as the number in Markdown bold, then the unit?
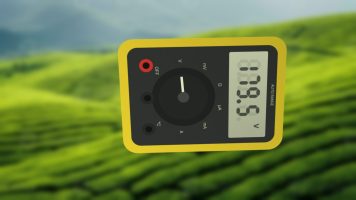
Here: **179.5** V
